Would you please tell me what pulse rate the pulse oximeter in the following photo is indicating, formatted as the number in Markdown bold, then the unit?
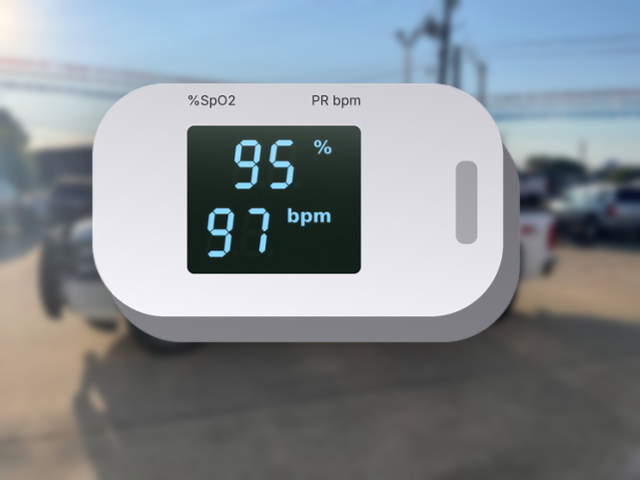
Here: **97** bpm
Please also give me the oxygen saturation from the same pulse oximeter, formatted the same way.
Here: **95** %
